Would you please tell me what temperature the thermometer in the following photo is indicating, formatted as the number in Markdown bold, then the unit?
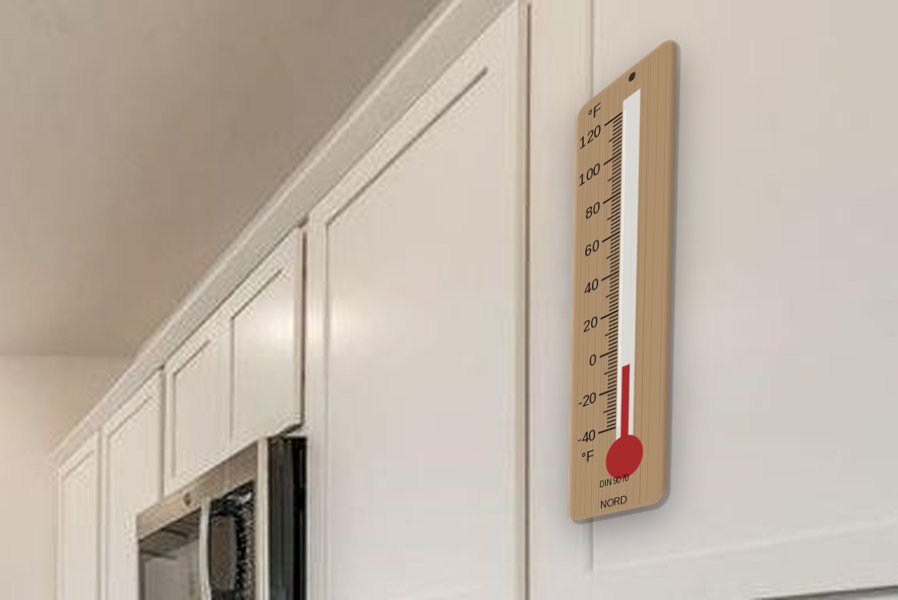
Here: **-10** °F
